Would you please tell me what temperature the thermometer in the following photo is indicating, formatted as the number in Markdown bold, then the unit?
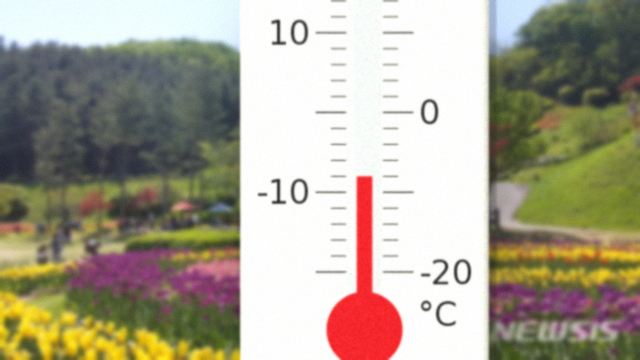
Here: **-8** °C
